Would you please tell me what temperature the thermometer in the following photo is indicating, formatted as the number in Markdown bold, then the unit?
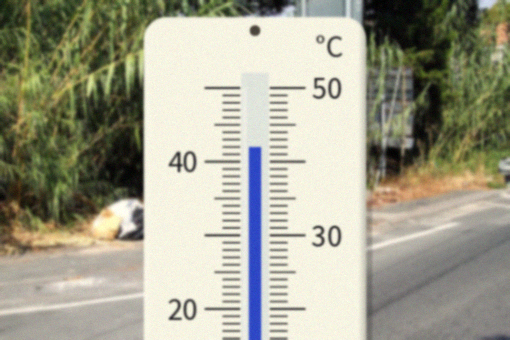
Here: **42** °C
